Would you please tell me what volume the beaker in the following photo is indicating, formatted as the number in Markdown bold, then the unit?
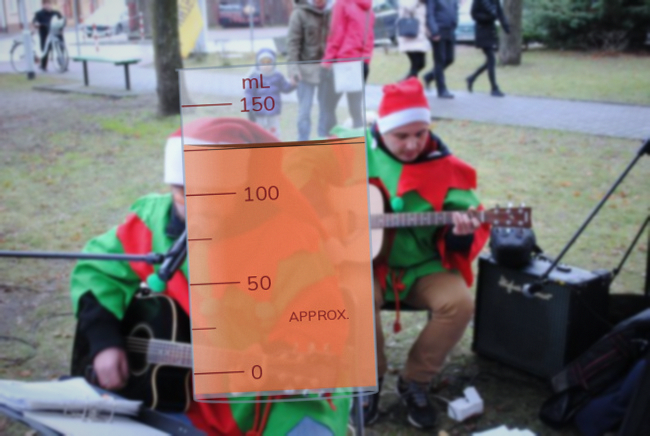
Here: **125** mL
